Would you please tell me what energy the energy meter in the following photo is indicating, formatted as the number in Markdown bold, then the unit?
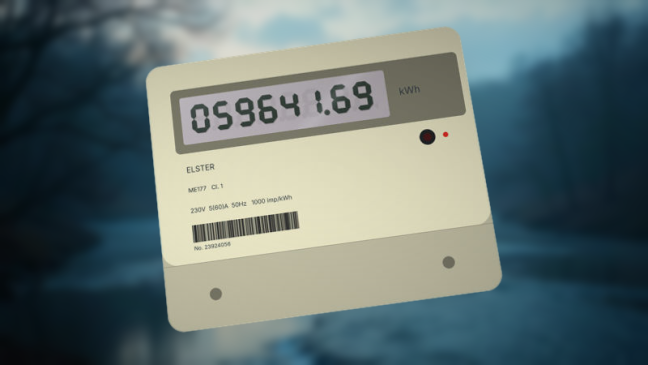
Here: **59641.69** kWh
